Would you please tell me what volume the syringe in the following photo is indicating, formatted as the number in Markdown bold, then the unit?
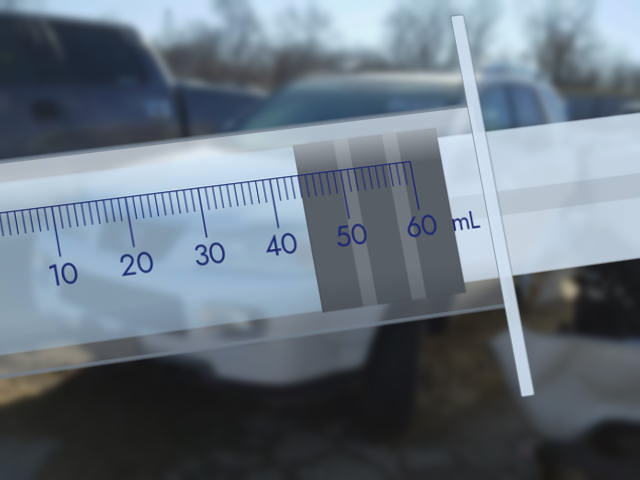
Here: **44** mL
